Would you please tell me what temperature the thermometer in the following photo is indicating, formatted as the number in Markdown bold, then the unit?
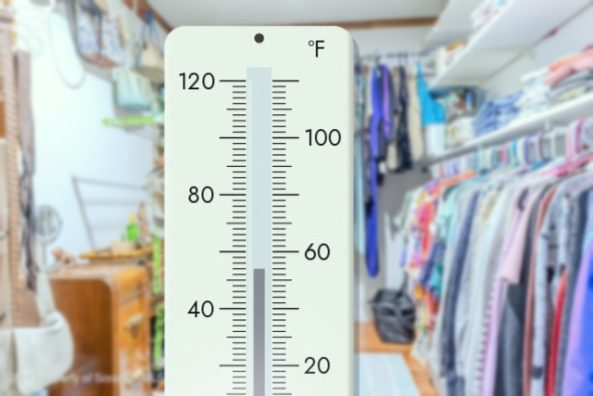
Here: **54** °F
